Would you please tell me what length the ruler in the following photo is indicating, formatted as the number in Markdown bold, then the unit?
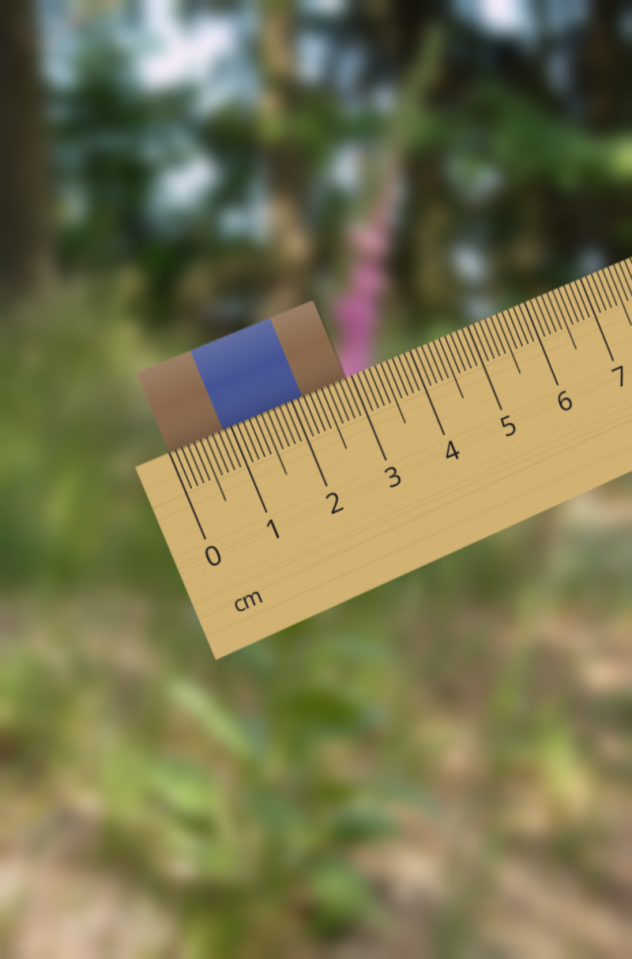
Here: **2.9** cm
